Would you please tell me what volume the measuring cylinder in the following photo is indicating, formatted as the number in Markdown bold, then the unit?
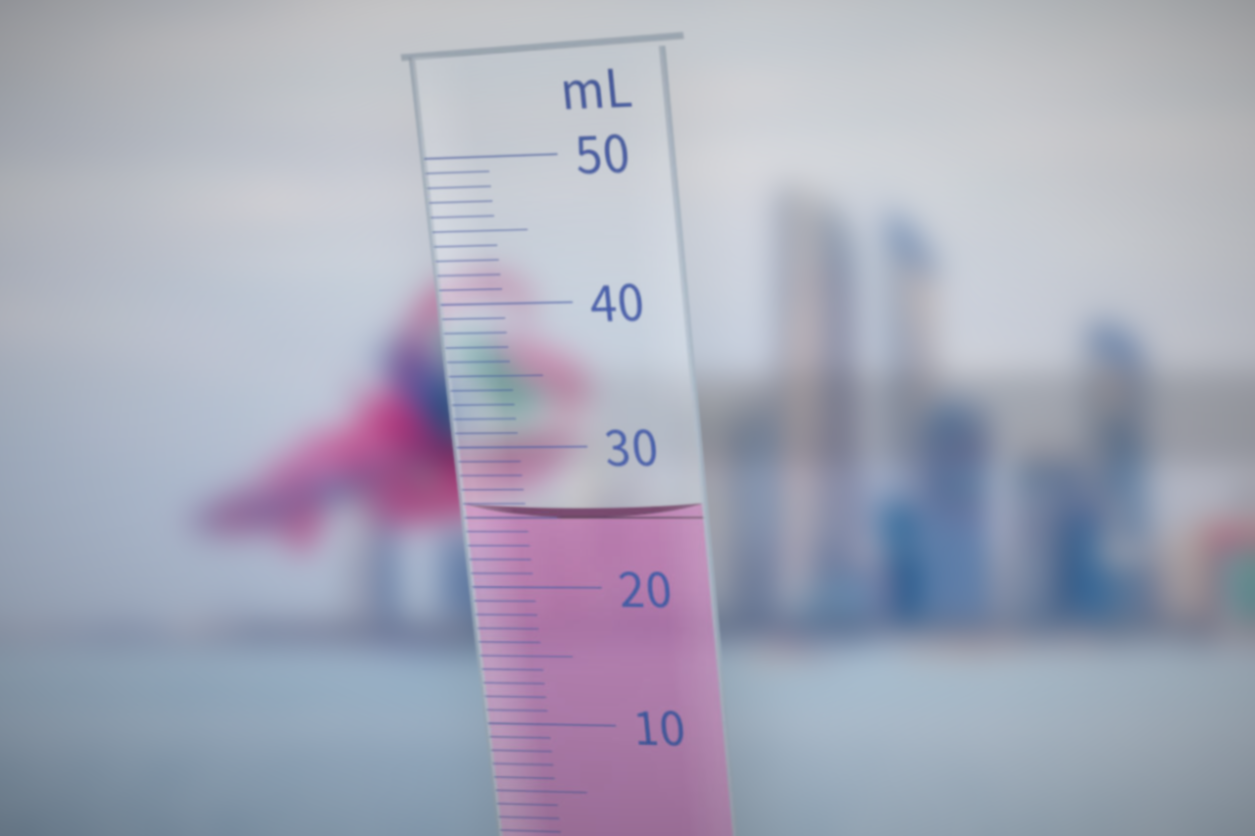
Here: **25** mL
